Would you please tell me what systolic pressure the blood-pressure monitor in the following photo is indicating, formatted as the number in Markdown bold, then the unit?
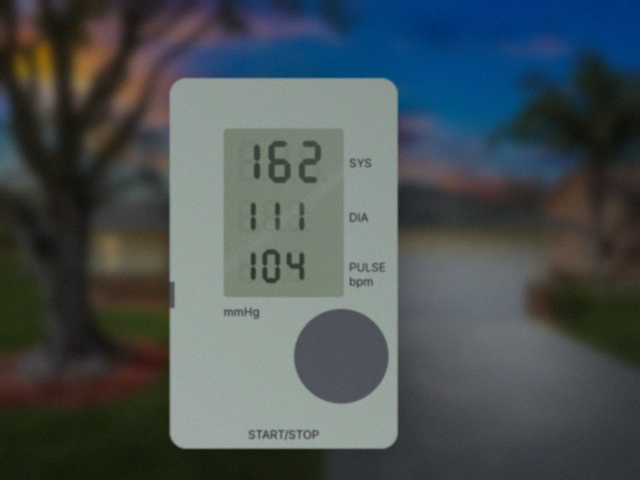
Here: **162** mmHg
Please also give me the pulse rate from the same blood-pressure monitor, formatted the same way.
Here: **104** bpm
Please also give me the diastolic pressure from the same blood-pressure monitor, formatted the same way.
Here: **111** mmHg
